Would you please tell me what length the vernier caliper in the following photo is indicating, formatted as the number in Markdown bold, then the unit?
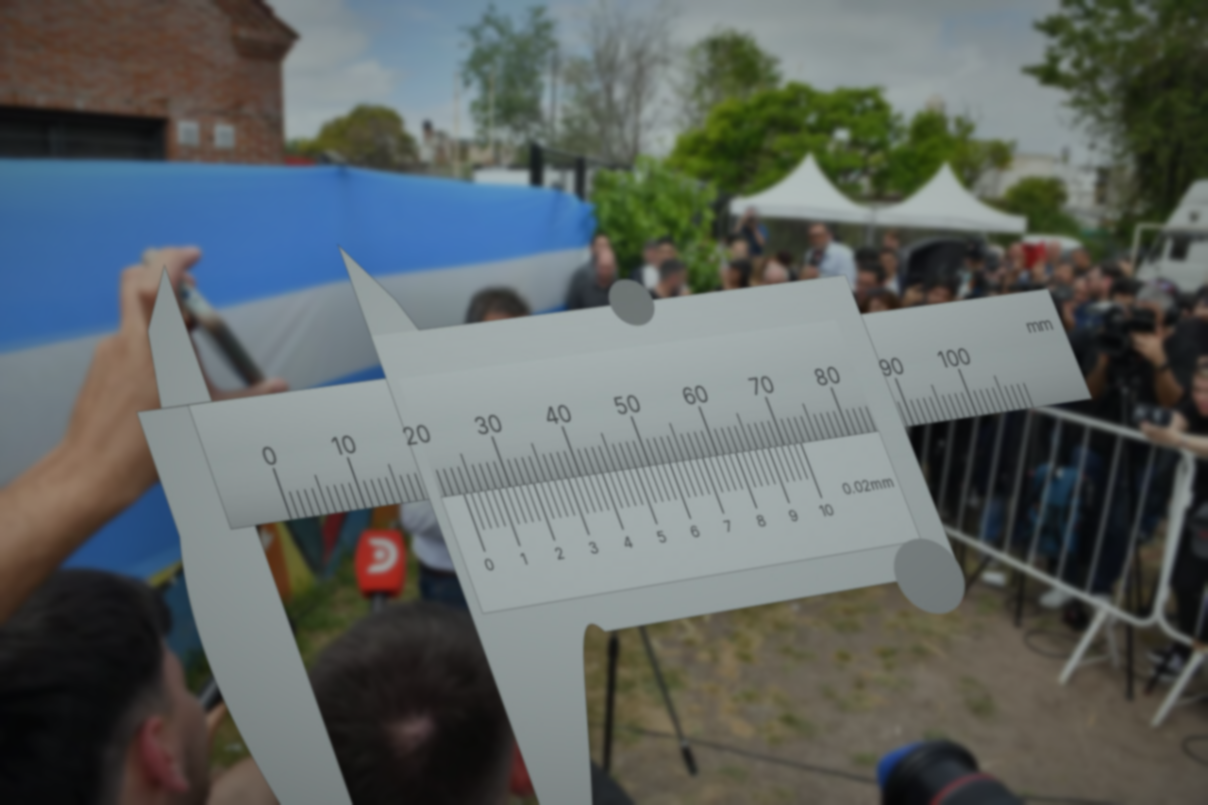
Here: **23.5** mm
